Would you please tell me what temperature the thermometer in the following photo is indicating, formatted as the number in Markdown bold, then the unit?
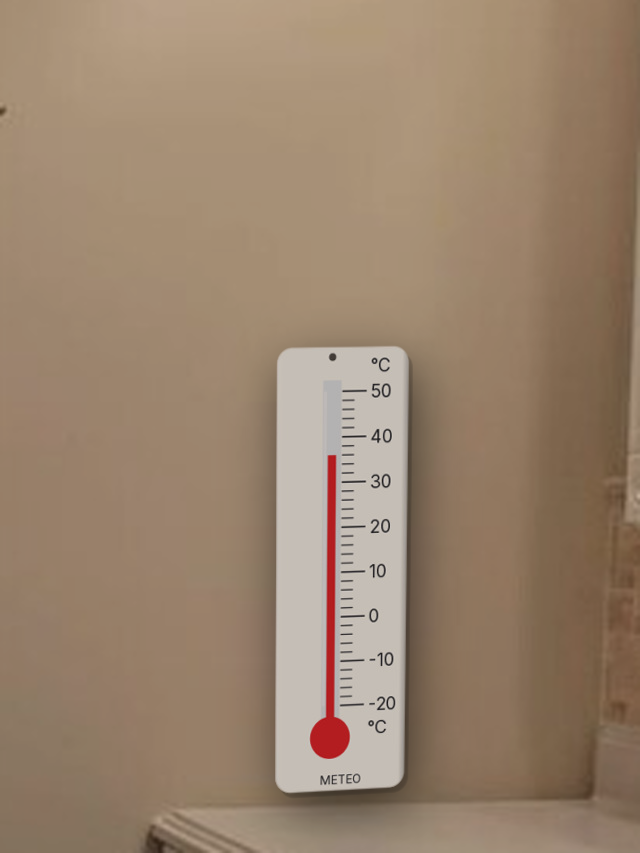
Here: **36** °C
